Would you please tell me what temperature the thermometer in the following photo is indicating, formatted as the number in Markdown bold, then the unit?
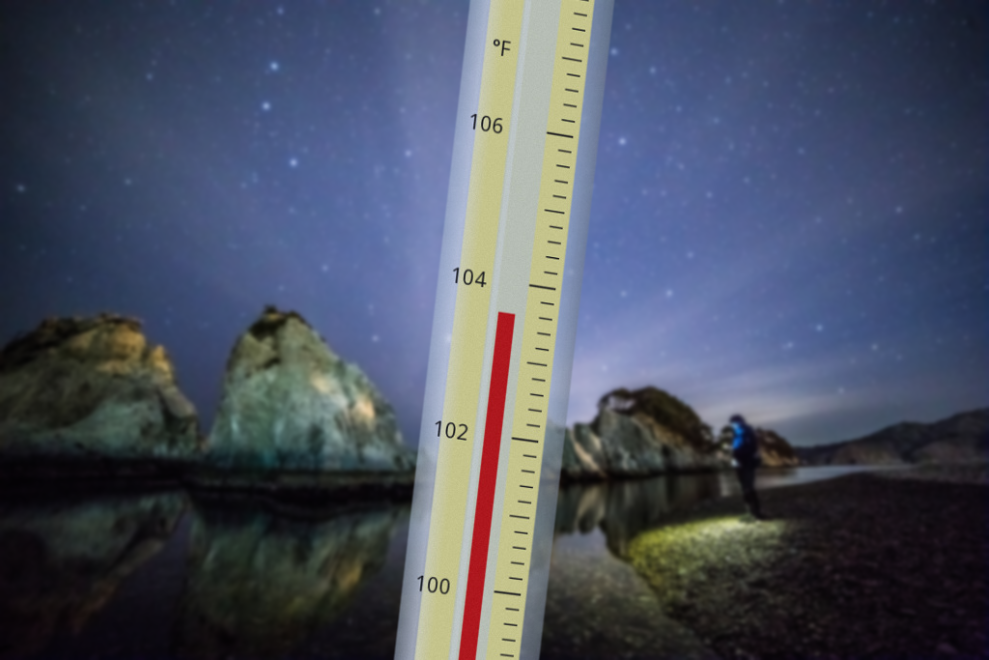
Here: **103.6** °F
